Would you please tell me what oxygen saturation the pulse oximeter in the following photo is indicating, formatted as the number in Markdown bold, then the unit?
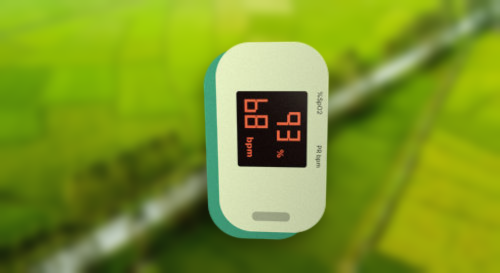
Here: **93** %
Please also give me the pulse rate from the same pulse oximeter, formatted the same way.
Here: **68** bpm
